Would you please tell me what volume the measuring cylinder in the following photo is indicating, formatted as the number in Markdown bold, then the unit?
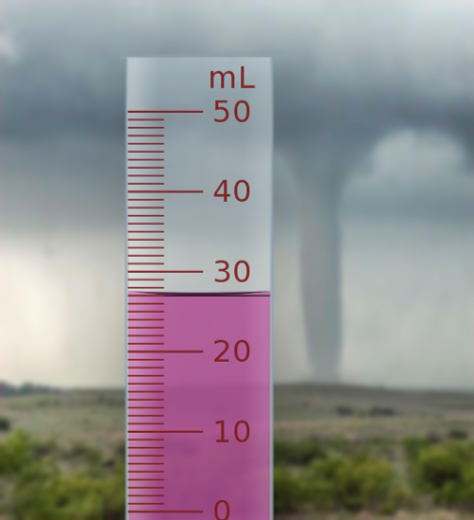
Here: **27** mL
